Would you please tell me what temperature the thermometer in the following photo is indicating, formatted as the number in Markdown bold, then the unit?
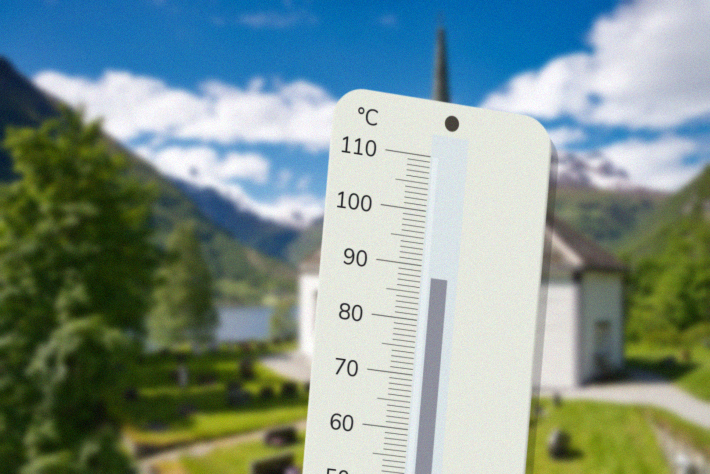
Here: **88** °C
